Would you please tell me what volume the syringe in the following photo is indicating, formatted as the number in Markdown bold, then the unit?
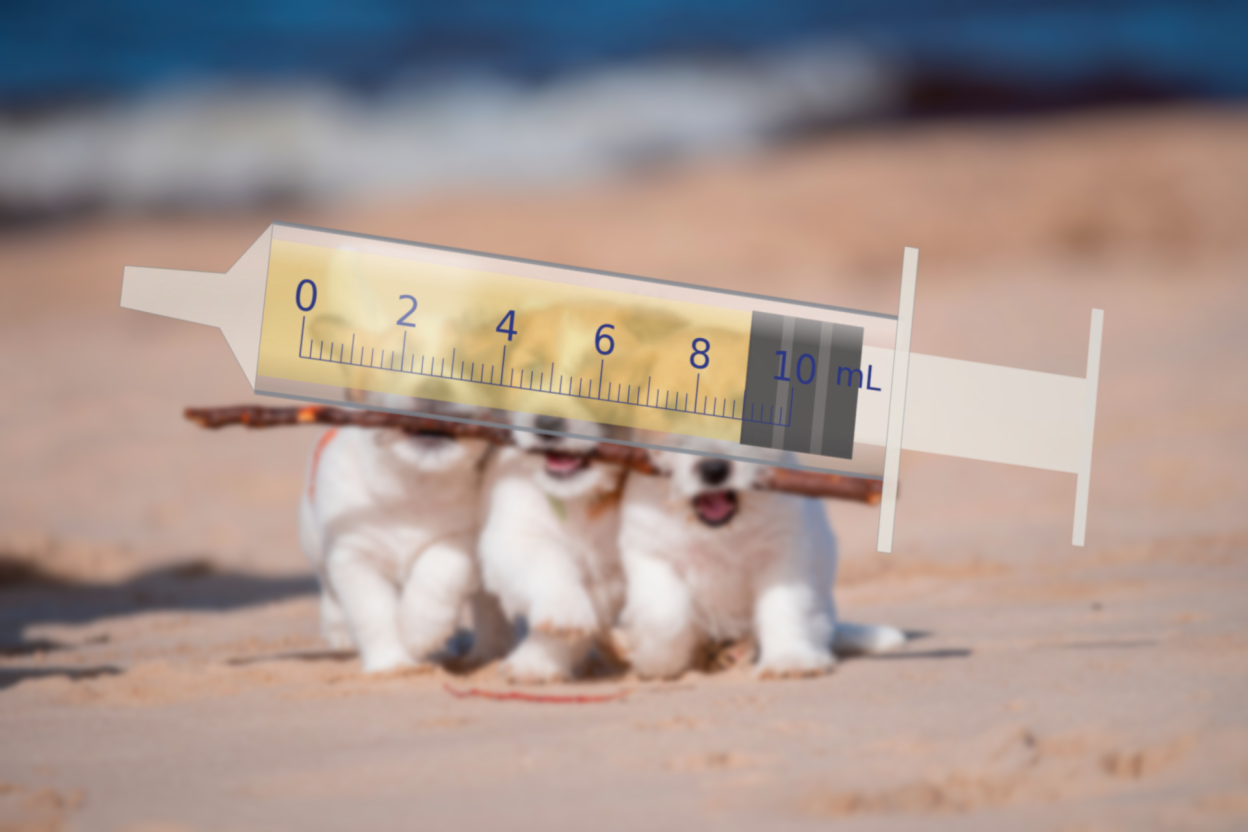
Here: **9** mL
